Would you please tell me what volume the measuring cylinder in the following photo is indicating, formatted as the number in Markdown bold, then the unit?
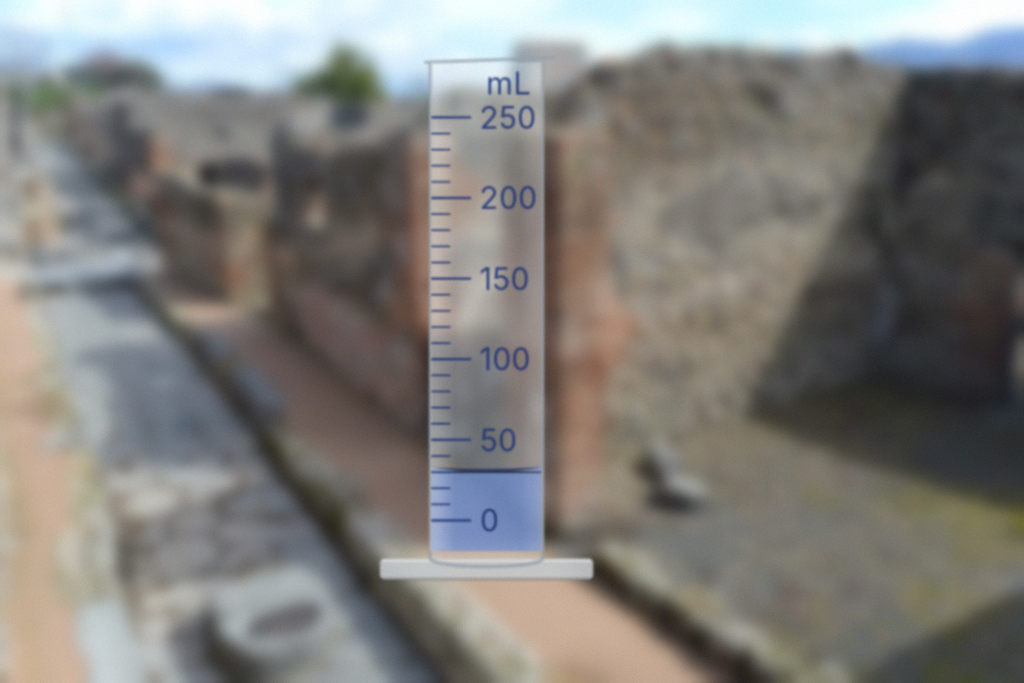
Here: **30** mL
